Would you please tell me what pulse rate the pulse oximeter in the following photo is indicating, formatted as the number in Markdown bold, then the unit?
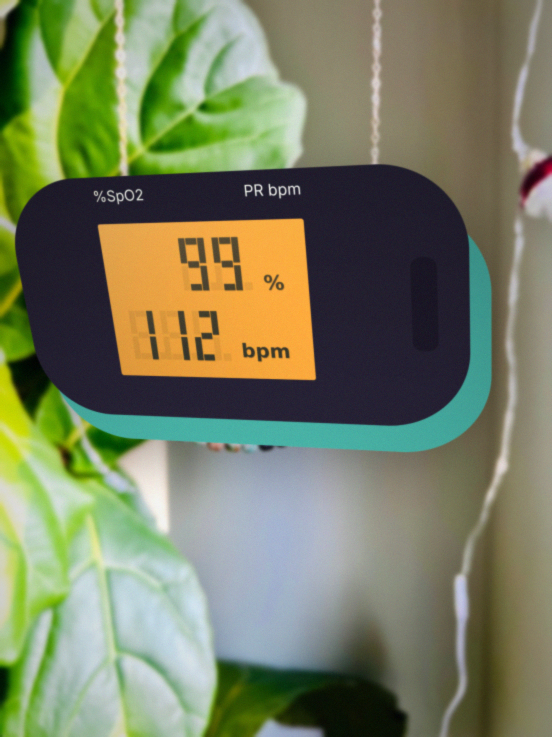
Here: **112** bpm
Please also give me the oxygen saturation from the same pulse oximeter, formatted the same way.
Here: **99** %
